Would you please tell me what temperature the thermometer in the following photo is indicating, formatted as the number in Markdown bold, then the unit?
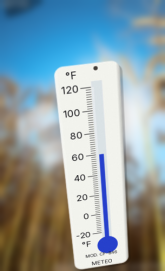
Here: **60** °F
